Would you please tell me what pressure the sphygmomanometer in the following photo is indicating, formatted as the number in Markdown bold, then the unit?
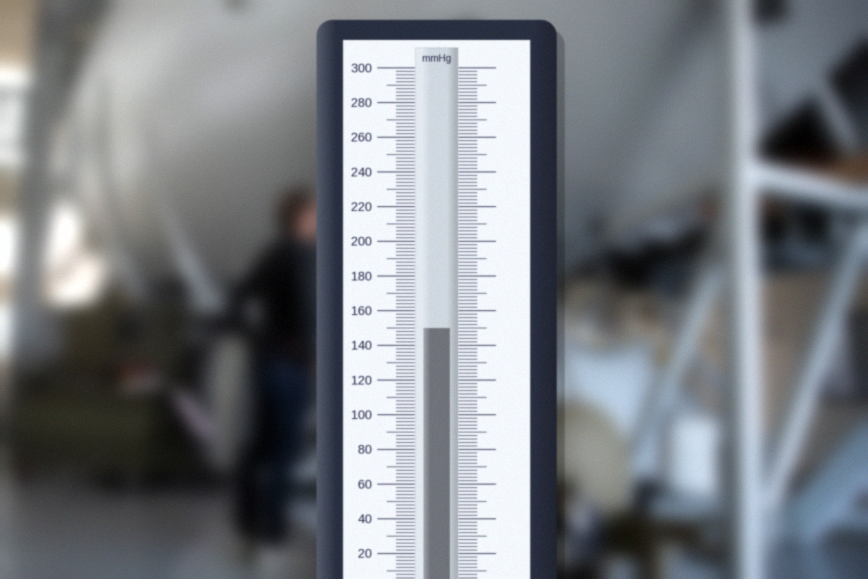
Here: **150** mmHg
